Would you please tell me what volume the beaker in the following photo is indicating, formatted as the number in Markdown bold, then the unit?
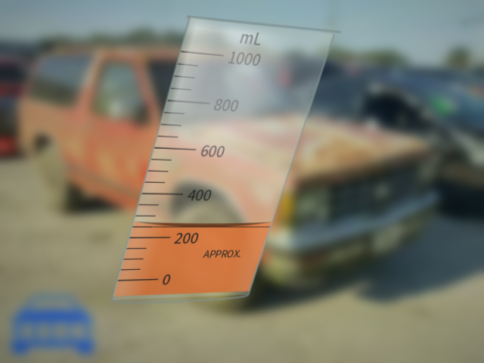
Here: **250** mL
